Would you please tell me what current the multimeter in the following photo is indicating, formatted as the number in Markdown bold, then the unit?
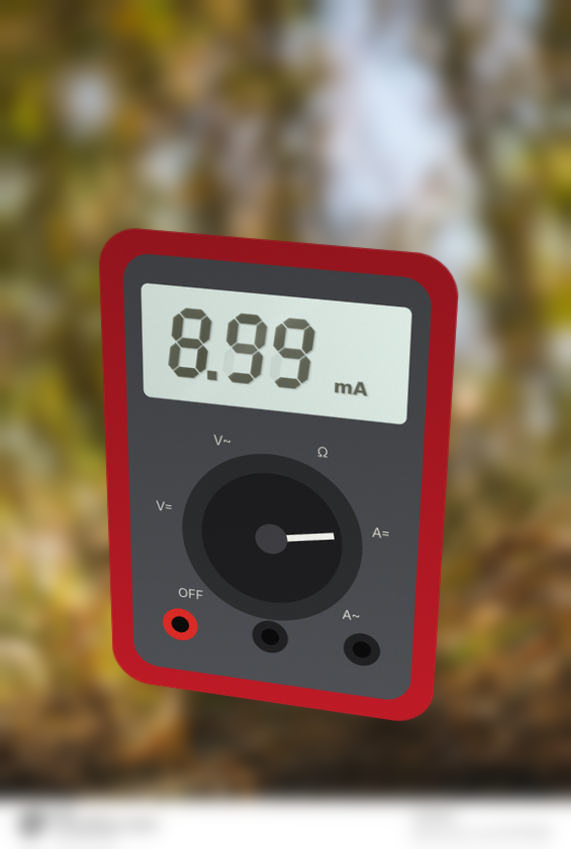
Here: **8.99** mA
